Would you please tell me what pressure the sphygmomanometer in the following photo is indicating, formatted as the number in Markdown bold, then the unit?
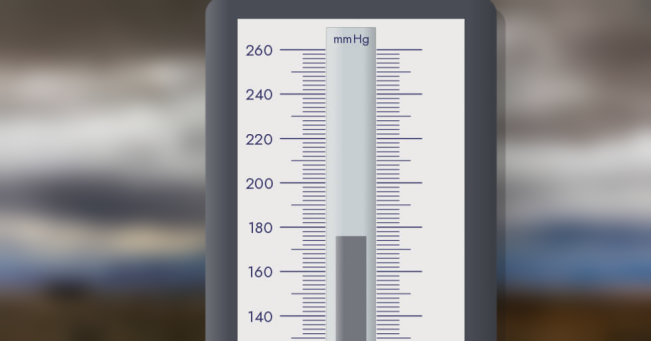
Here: **176** mmHg
